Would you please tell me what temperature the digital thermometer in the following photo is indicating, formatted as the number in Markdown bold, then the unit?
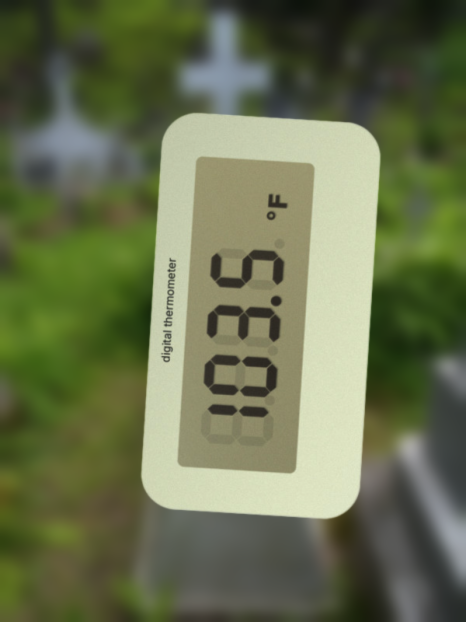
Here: **103.5** °F
